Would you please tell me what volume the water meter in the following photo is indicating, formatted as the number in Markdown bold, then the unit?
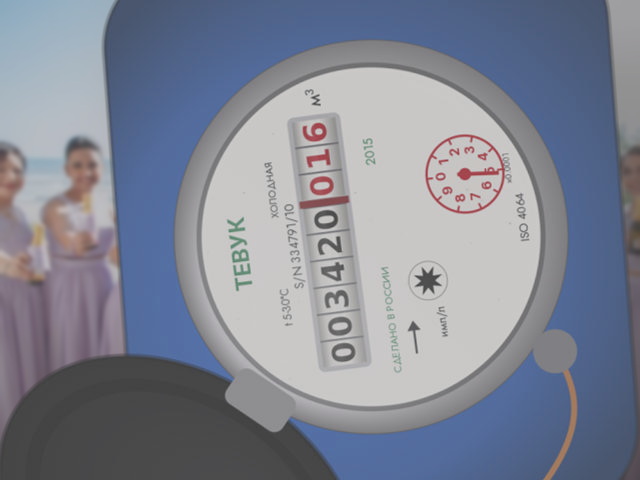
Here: **3420.0165** m³
